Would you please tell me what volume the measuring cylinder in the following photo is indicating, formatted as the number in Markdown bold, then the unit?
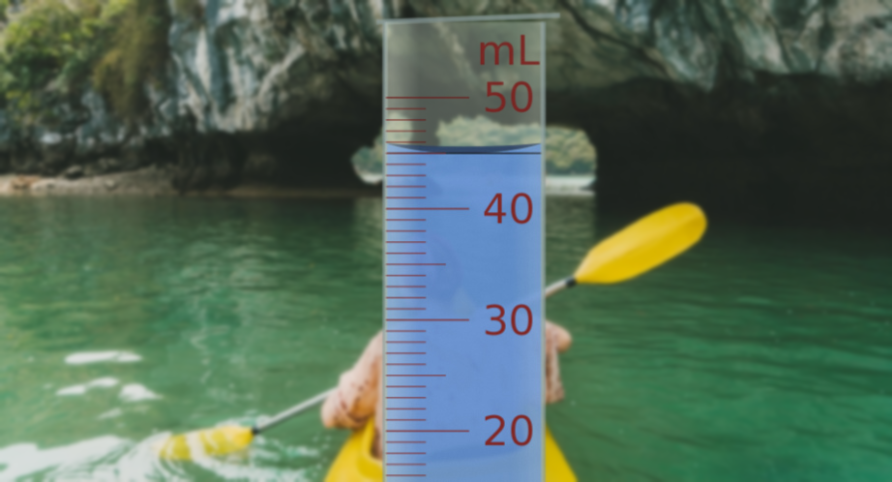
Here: **45** mL
